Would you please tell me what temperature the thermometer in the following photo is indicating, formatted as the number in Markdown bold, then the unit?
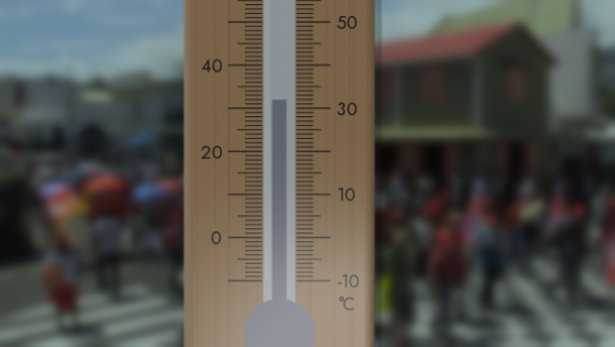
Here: **32** °C
